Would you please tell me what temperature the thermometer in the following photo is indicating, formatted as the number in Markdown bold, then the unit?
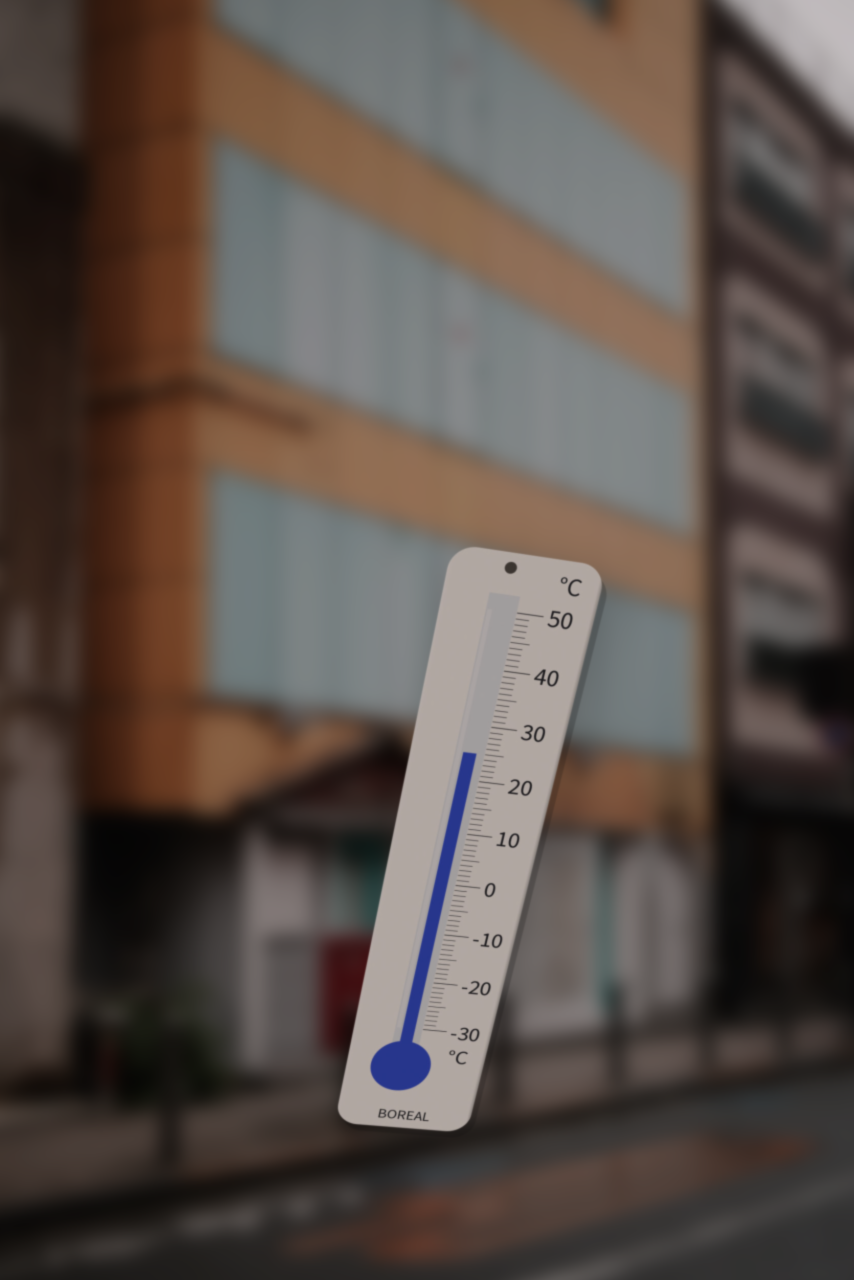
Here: **25** °C
